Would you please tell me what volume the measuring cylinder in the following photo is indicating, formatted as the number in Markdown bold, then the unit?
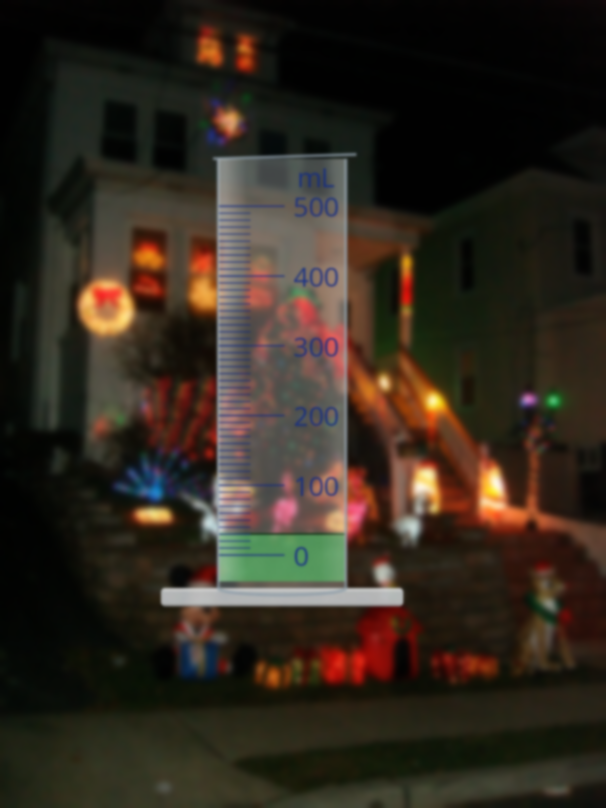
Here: **30** mL
